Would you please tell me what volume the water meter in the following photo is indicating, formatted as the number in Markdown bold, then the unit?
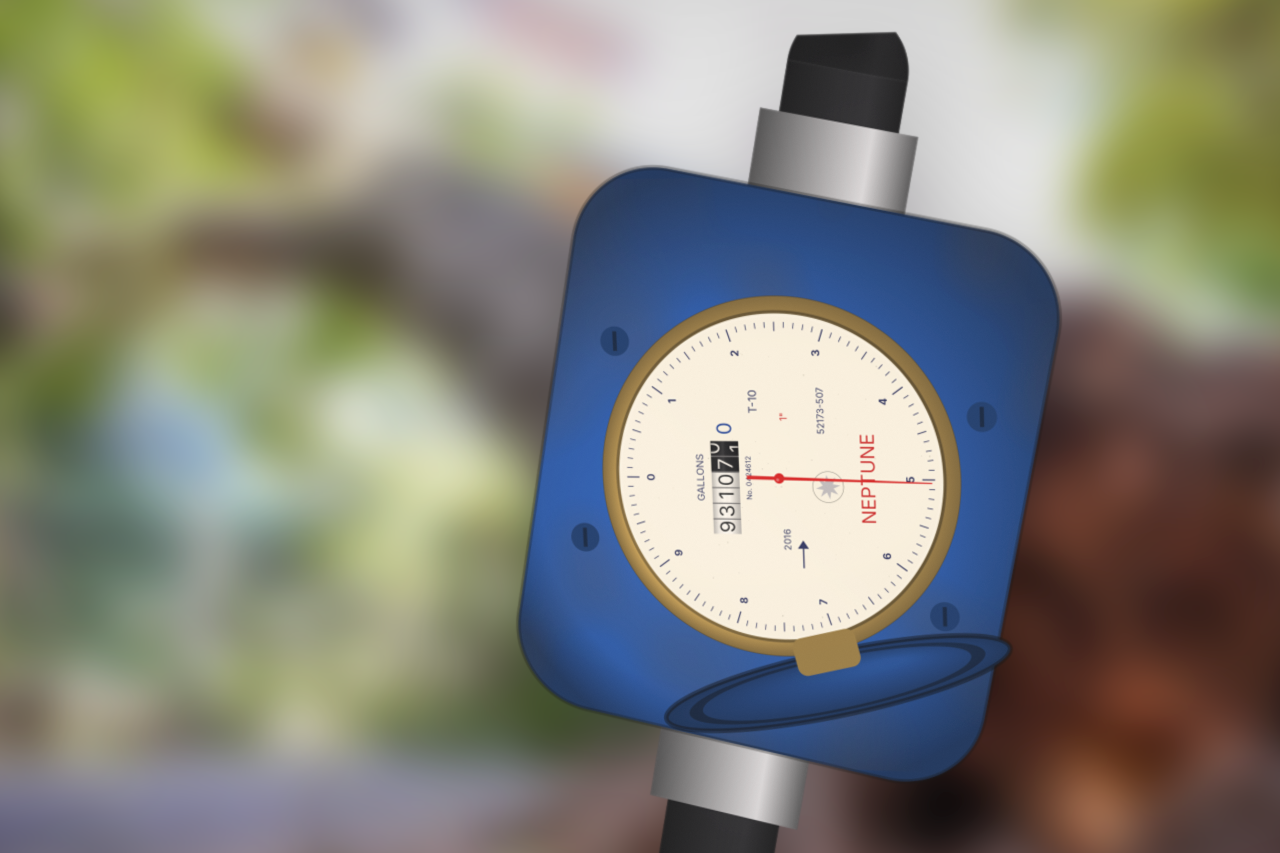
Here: **9310705.0** gal
